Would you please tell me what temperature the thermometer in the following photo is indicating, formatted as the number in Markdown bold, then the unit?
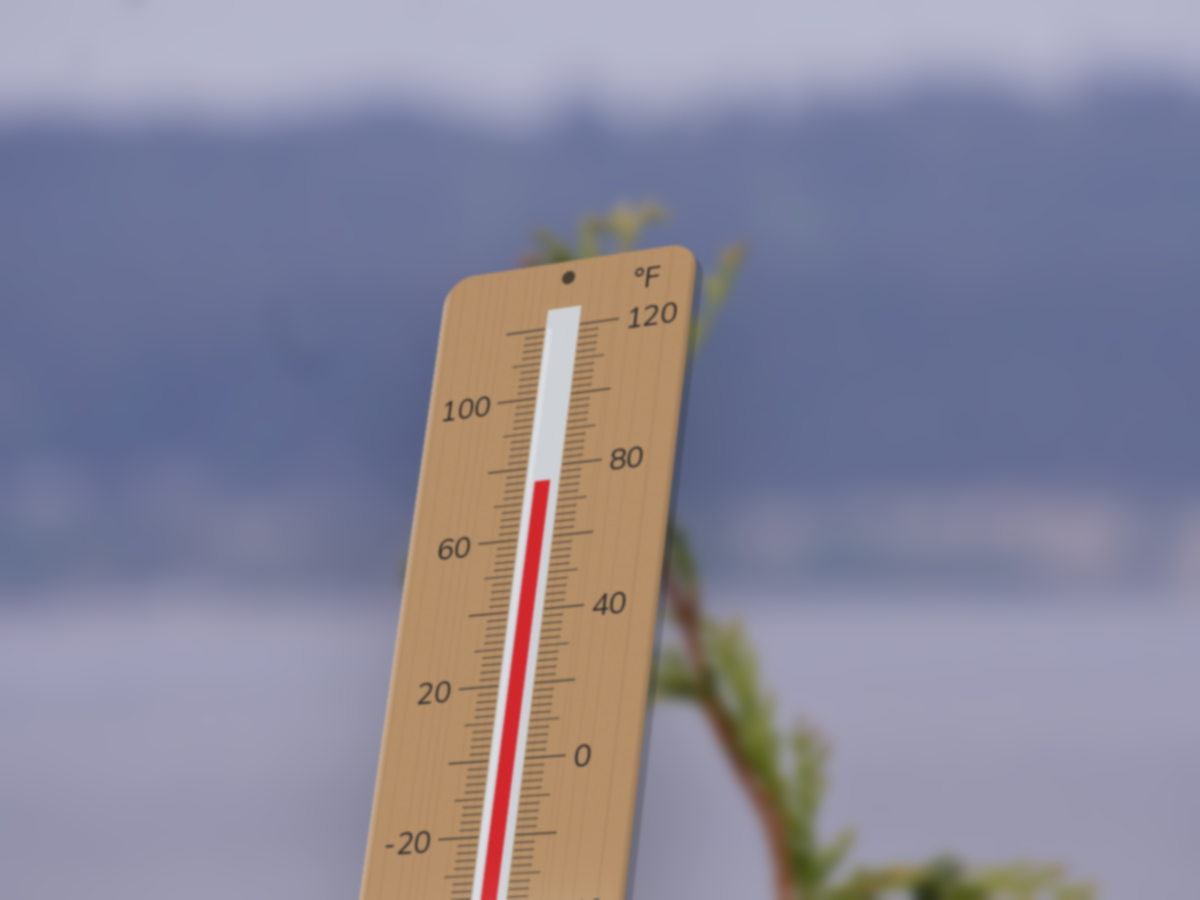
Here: **76** °F
